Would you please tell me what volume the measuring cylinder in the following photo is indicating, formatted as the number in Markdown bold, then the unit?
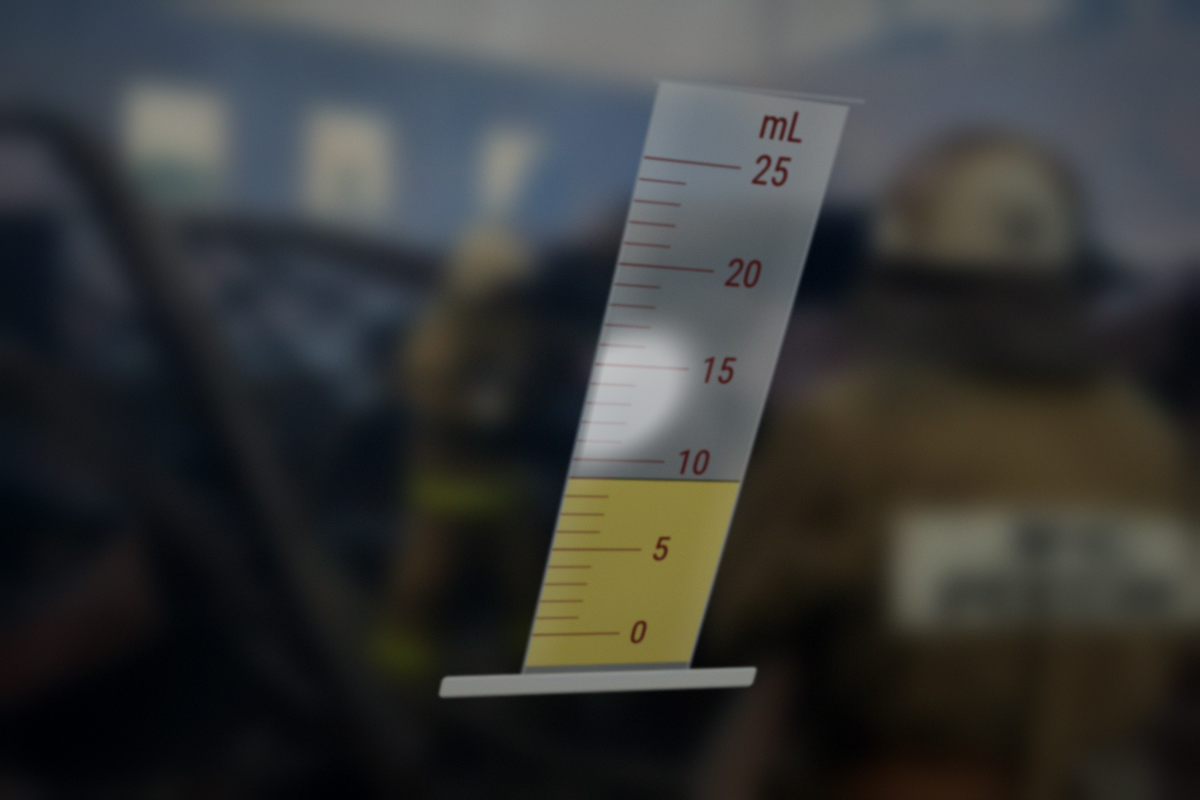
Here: **9** mL
